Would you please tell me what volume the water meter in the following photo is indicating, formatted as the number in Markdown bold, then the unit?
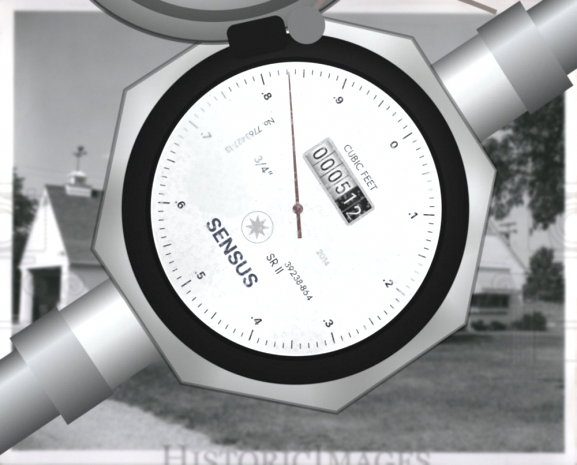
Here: **511.83** ft³
